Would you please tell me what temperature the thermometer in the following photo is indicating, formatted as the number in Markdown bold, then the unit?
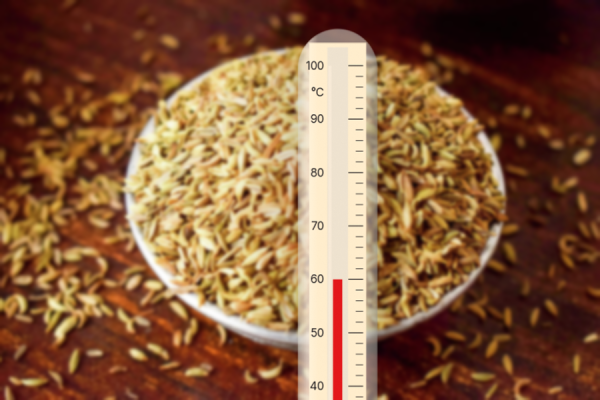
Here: **60** °C
